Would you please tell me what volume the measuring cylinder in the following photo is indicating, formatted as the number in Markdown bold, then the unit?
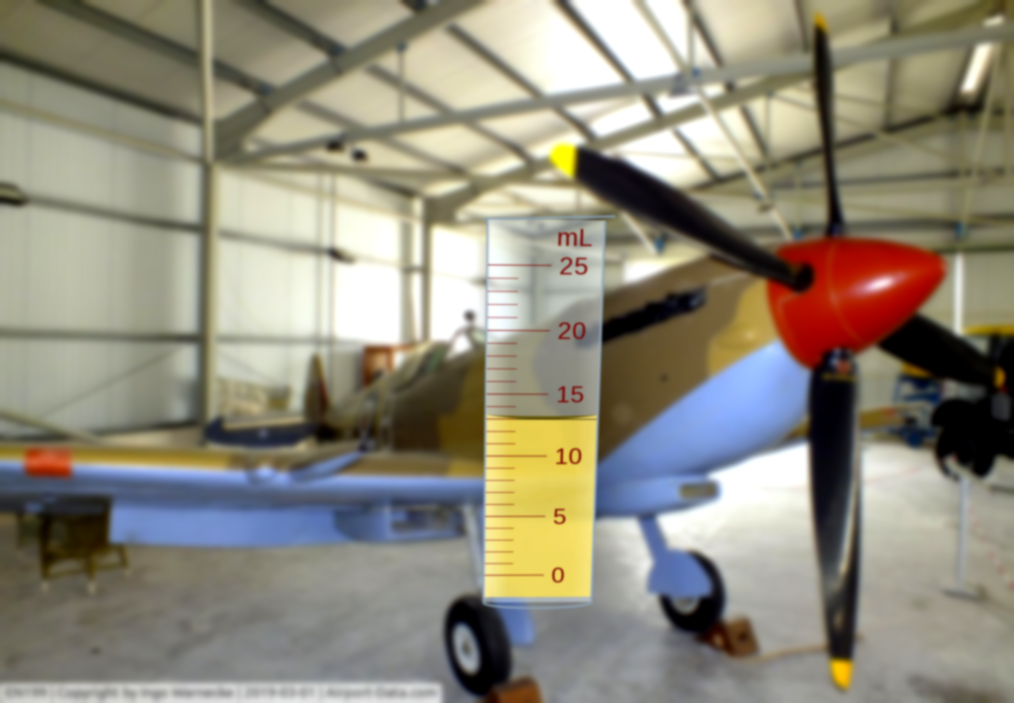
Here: **13** mL
